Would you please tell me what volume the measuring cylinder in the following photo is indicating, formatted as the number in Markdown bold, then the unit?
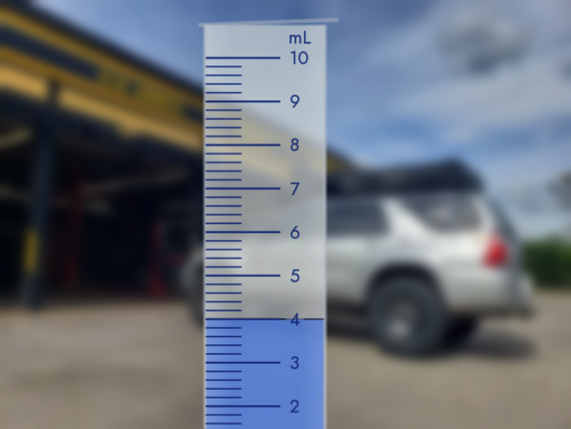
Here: **4** mL
